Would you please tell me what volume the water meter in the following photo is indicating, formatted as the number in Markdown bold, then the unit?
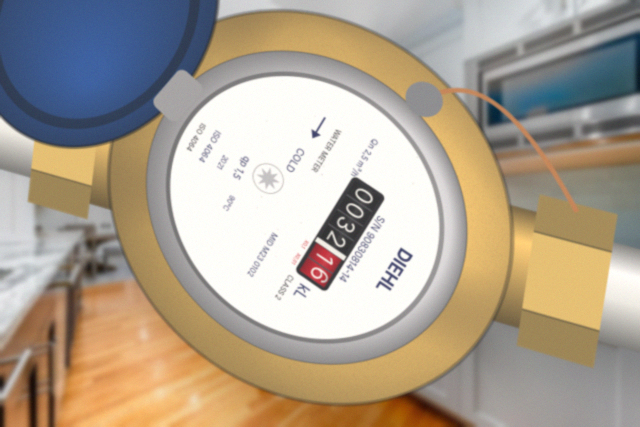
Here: **32.16** kL
